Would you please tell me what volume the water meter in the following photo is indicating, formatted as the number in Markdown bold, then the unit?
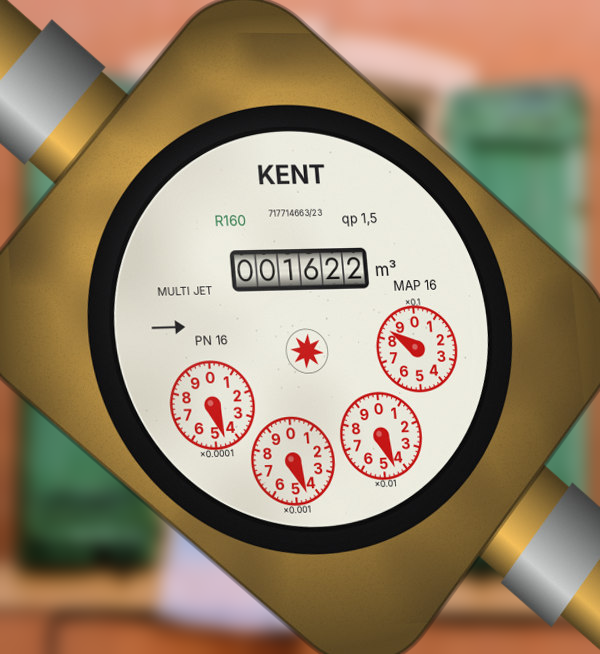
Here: **1622.8444** m³
